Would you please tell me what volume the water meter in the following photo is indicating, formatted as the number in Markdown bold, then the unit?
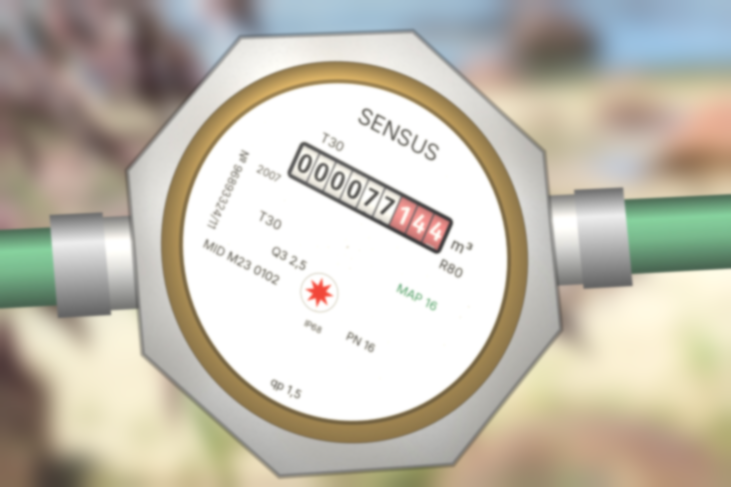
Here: **77.144** m³
